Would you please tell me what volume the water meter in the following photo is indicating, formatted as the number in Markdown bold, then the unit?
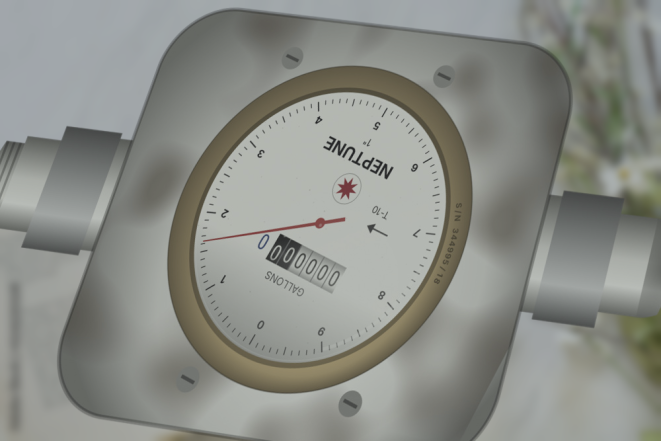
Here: **1.6** gal
